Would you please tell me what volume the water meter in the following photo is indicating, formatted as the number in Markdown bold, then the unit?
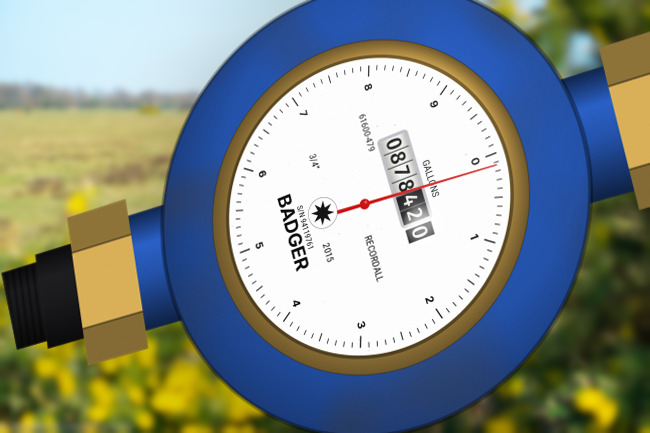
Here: **878420.1** gal
